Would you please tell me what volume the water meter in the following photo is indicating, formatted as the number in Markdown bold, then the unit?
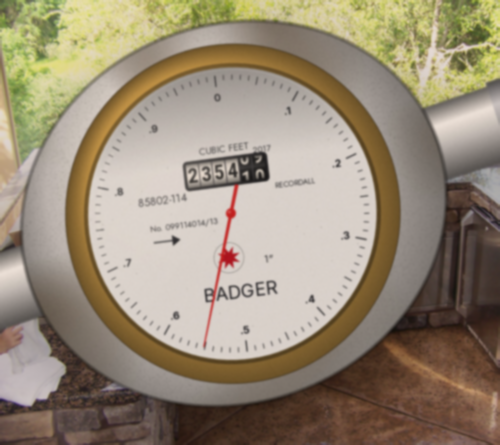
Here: **235409.55** ft³
